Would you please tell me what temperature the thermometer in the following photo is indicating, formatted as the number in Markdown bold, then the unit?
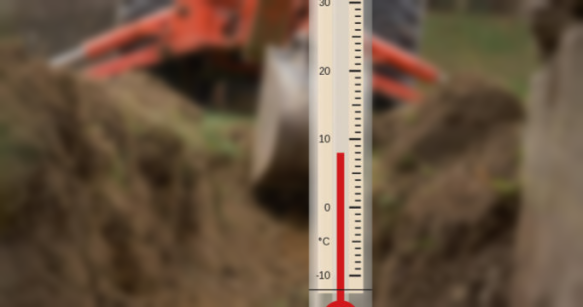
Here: **8** °C
